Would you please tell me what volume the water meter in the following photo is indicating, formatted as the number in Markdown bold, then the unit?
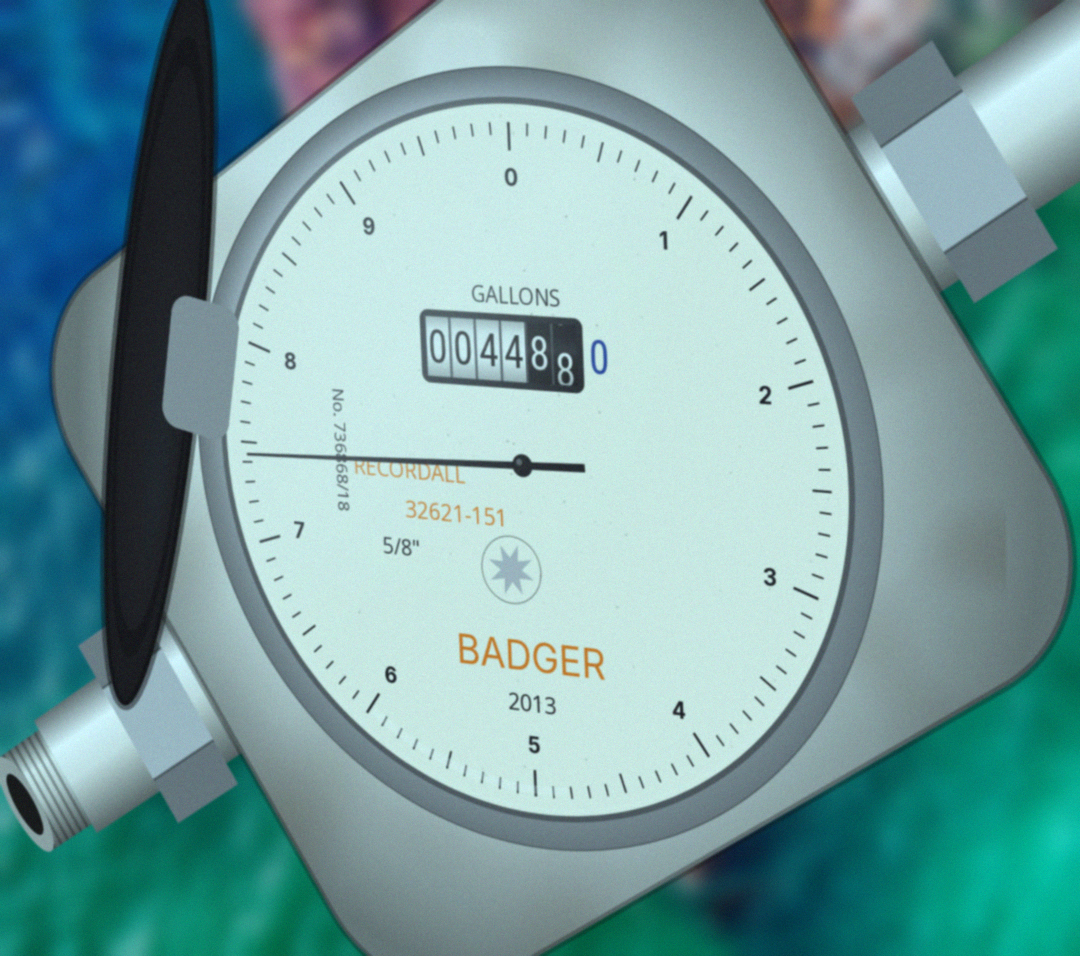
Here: **44877.4** gal
